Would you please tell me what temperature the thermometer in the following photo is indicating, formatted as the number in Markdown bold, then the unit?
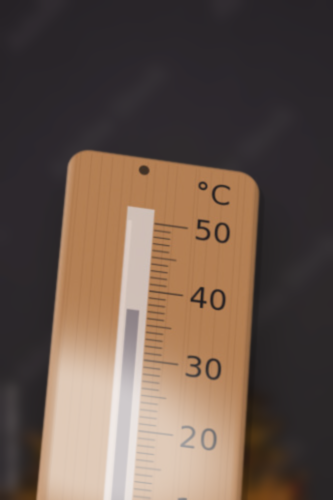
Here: **37** °C
